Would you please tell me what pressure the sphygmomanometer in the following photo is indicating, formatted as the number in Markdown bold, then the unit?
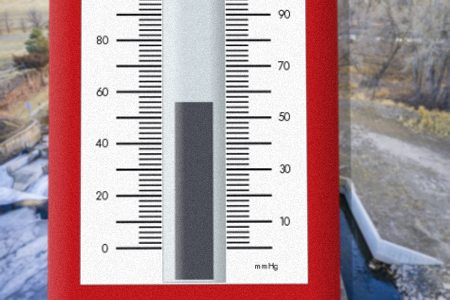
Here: **56** mmHg
